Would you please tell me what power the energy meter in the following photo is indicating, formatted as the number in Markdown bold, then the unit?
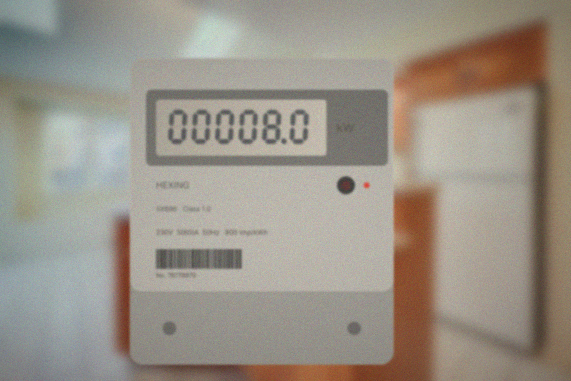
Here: **8.0** kW
